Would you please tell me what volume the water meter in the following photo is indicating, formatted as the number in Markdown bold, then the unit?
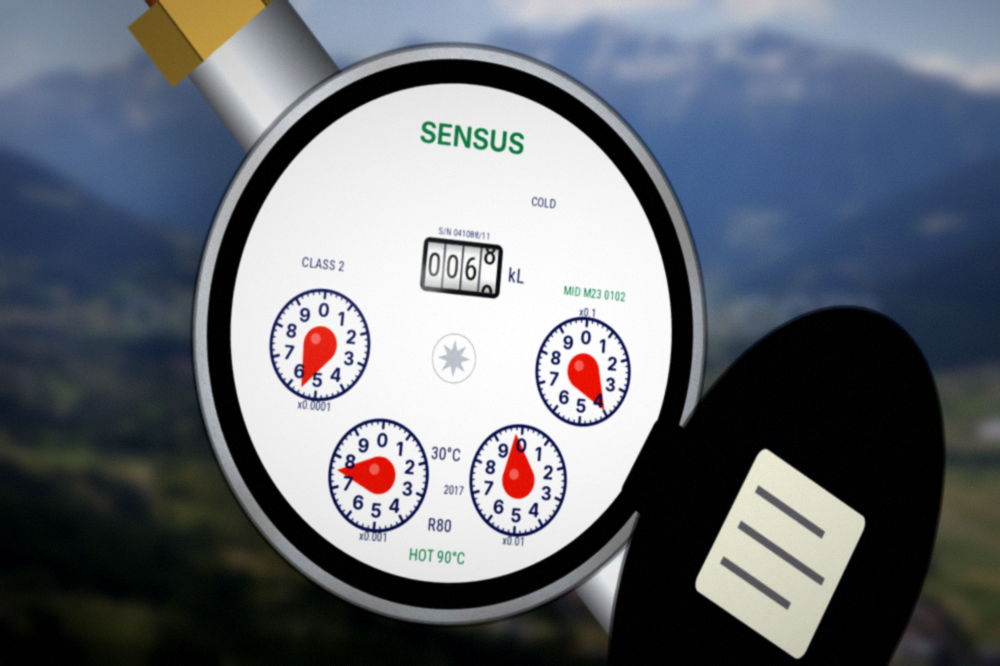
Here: **68.3975** kL
